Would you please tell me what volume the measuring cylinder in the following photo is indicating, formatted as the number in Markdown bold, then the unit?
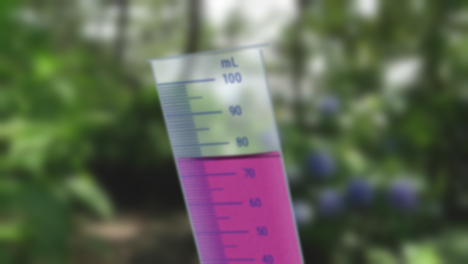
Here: **75** mL
